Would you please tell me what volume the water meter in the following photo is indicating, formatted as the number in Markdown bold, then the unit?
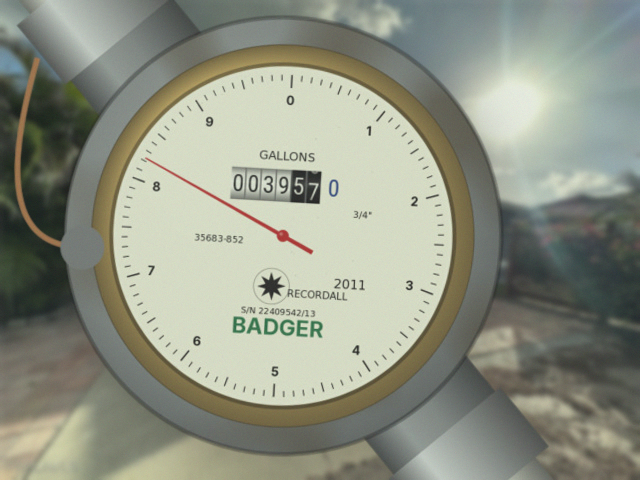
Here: **39568.2** gal
